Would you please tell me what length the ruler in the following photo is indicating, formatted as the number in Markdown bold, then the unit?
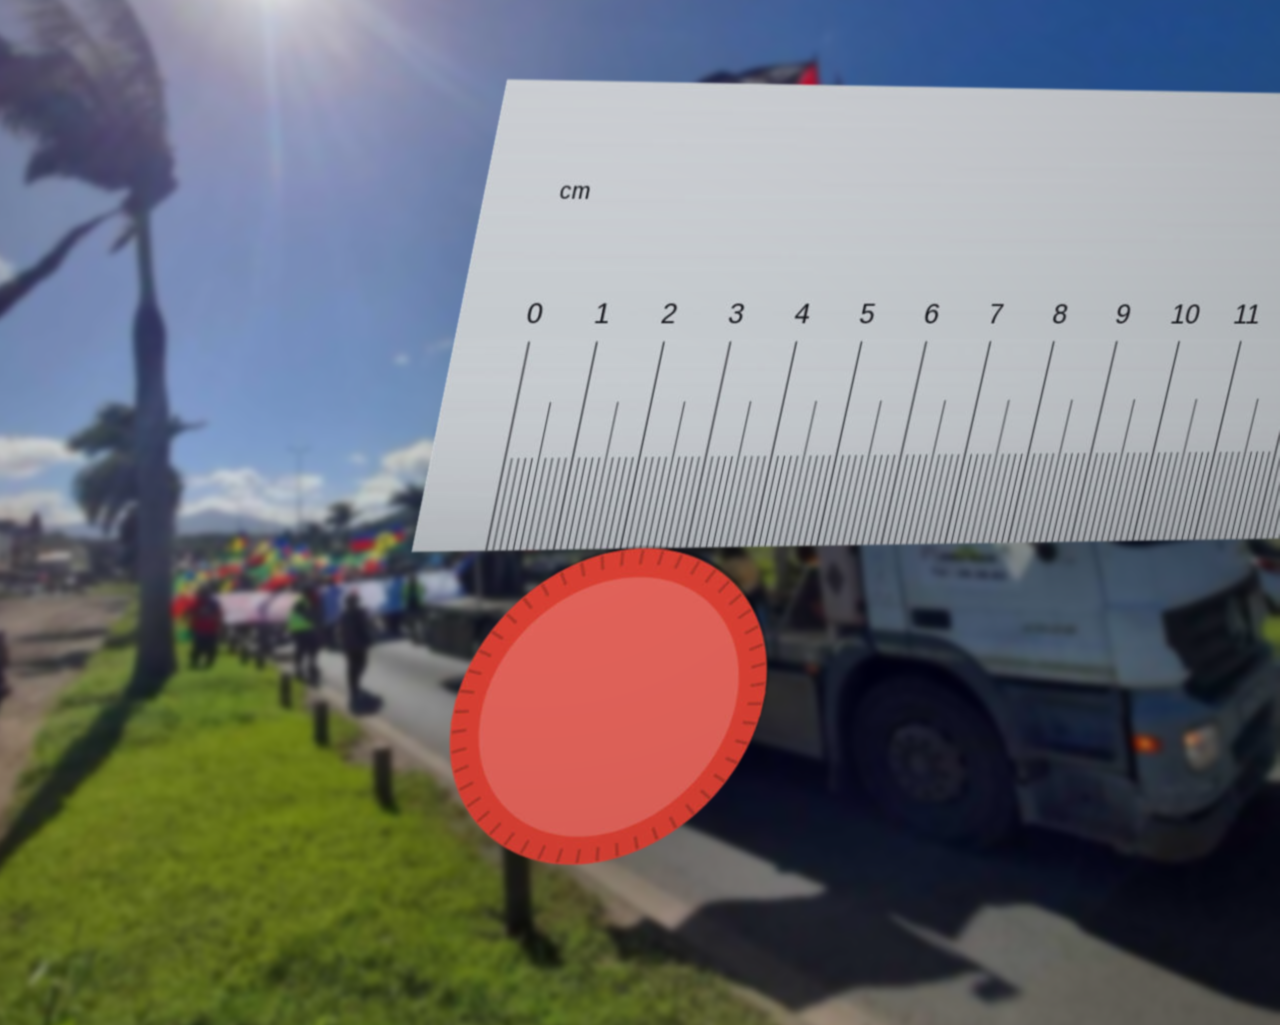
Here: **4.7** cm
